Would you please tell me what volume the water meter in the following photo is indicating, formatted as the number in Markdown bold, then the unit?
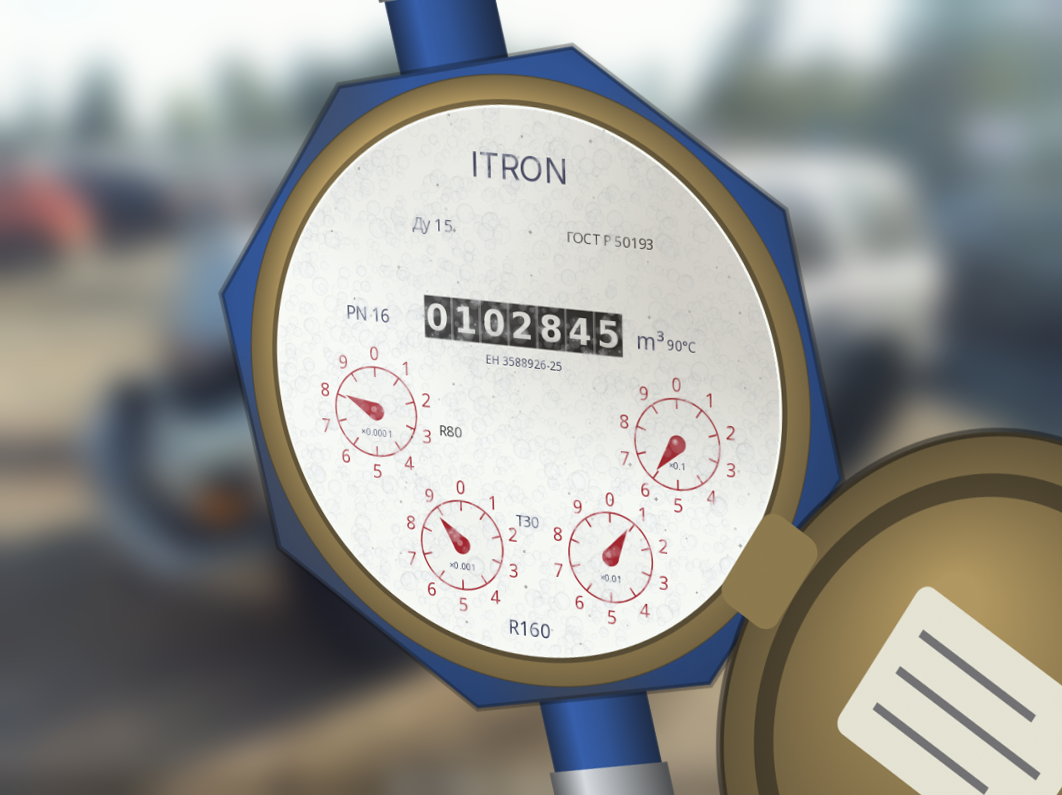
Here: **102845.6088** m³
